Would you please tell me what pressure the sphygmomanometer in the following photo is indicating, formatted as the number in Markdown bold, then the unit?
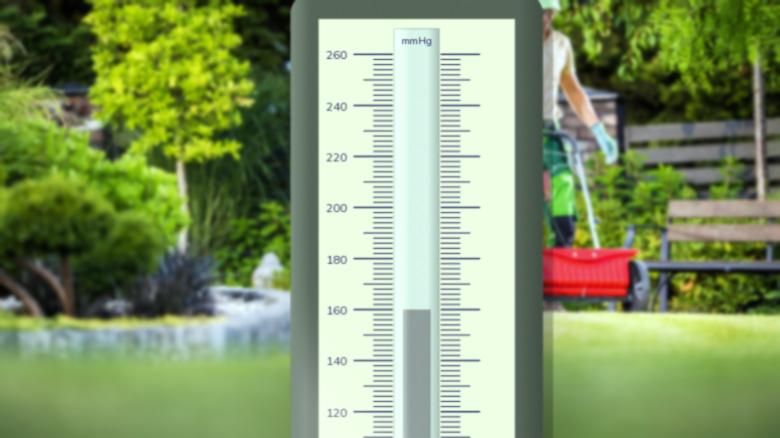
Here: **160** mmHg
